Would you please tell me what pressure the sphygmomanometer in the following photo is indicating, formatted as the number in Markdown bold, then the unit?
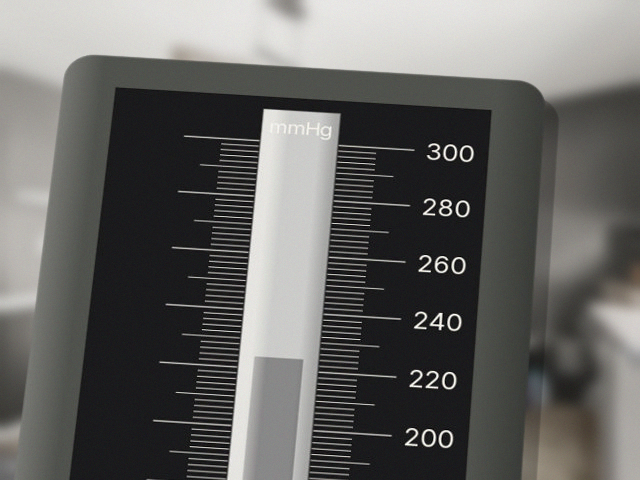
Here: **224** mmHg
